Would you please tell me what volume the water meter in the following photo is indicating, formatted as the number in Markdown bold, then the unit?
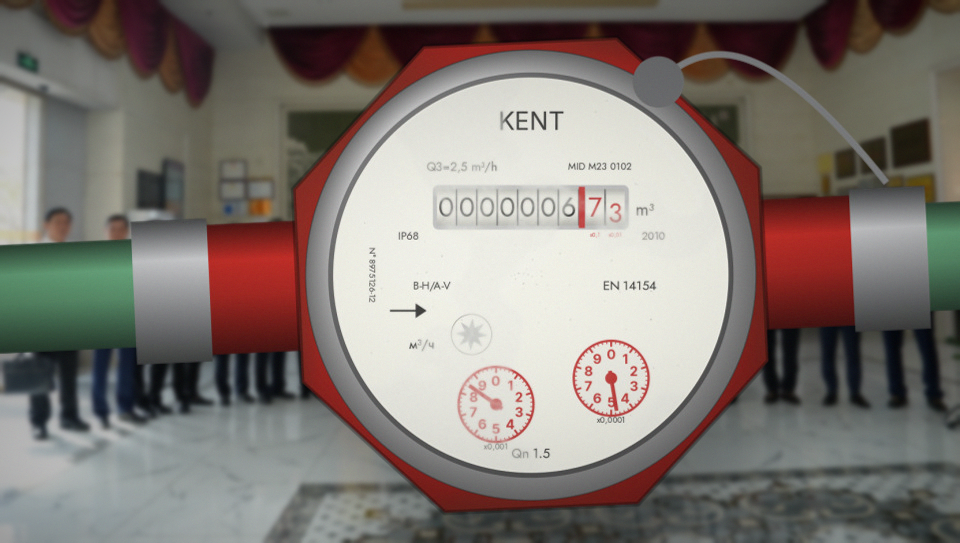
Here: **6.7284** m³
